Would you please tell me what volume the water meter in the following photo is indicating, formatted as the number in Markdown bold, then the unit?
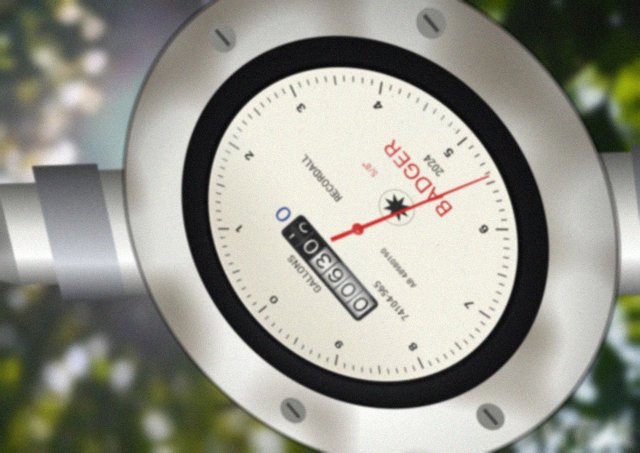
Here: **63015.4** gal
